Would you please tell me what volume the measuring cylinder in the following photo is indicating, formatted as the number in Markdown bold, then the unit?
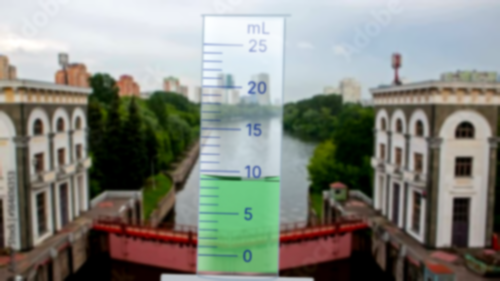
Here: **9** mL
